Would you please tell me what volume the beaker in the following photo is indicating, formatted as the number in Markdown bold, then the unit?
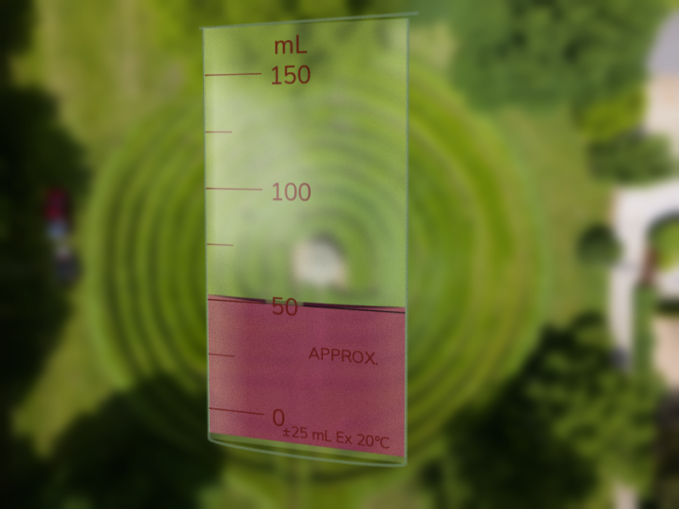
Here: **50** mL
